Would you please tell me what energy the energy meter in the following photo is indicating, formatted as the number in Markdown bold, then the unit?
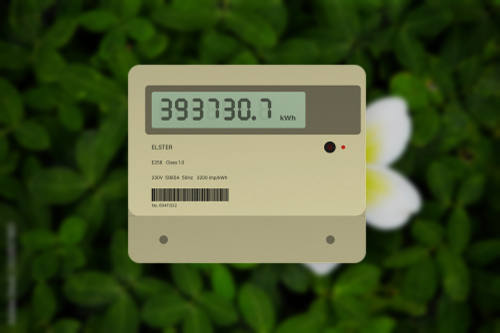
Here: **393730.7** kWh
